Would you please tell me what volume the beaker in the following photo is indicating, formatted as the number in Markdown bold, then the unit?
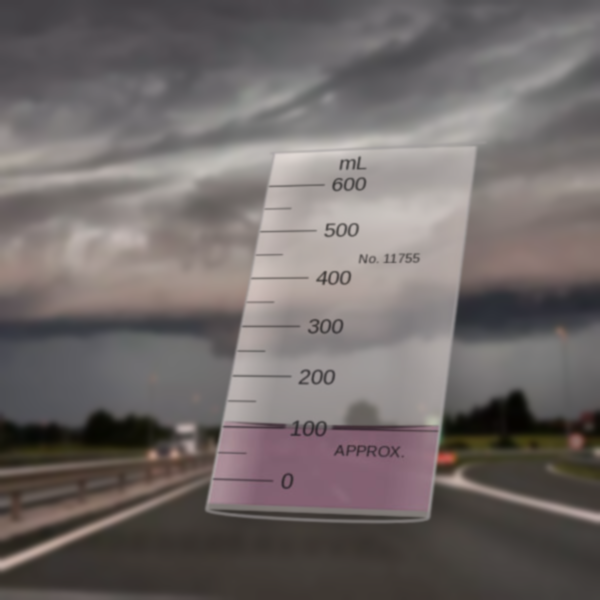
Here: **100** mL
